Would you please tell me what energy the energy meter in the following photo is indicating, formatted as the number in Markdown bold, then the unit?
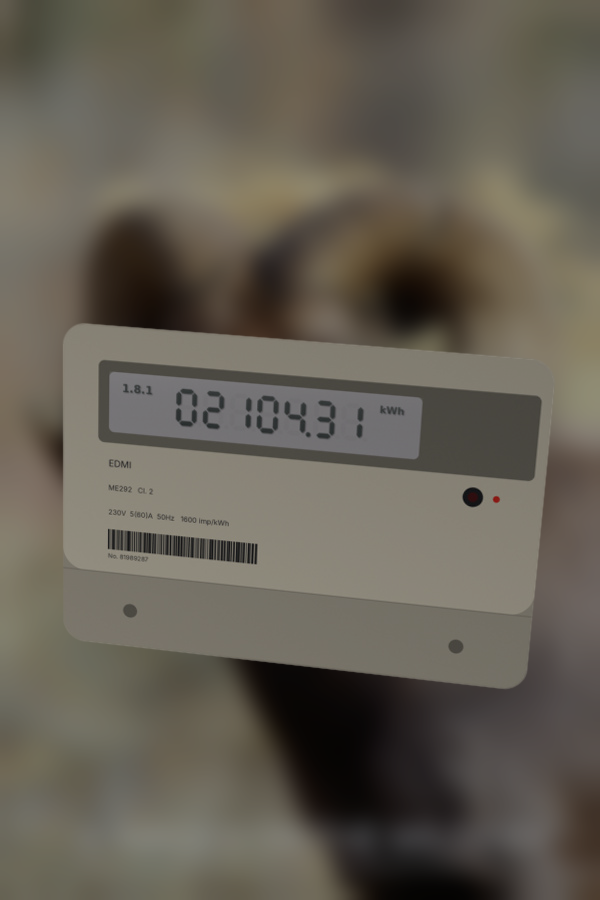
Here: **2104.31** kWh
